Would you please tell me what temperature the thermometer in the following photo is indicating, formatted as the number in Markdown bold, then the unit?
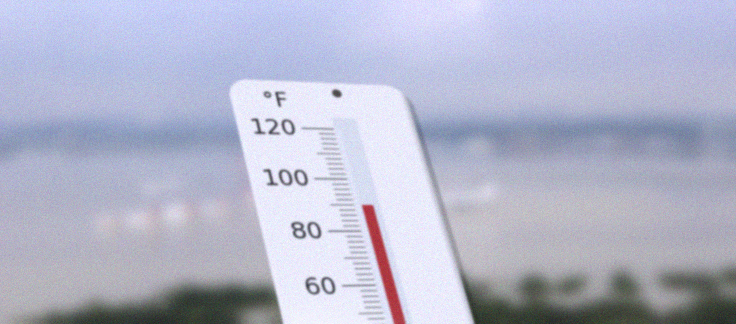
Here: **90** °F
